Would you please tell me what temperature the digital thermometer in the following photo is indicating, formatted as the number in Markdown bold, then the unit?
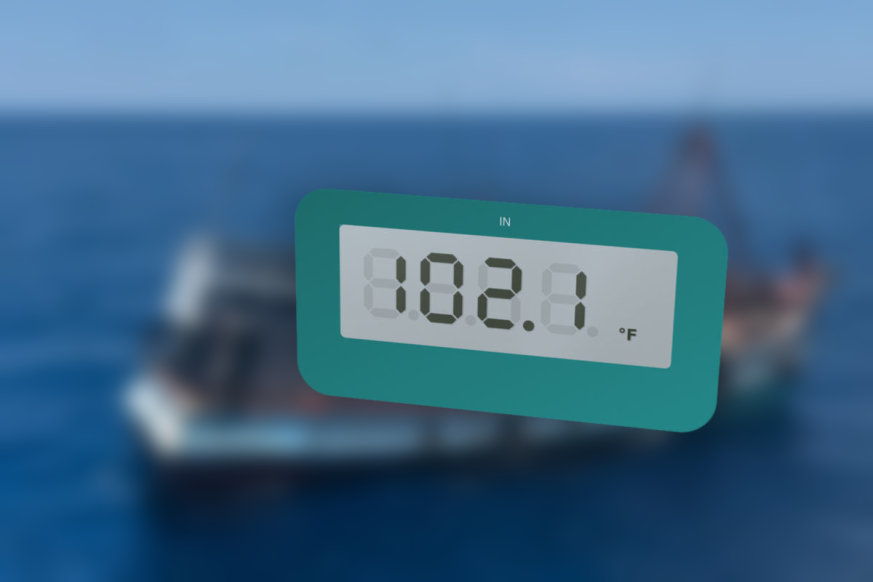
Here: **102.1** °F
